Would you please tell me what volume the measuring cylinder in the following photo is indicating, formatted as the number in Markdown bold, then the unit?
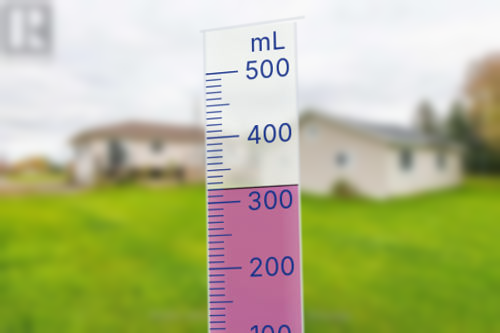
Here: **320** mL
